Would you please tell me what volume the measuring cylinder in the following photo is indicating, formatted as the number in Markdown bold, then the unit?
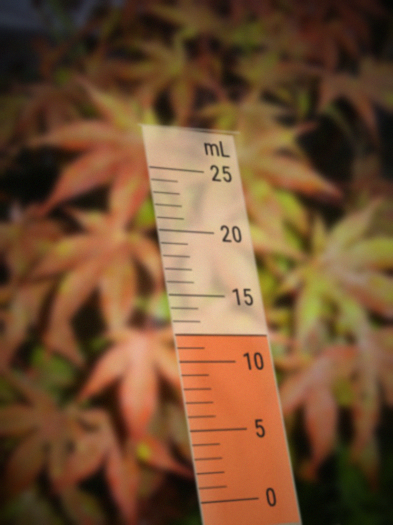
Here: **12** mL
